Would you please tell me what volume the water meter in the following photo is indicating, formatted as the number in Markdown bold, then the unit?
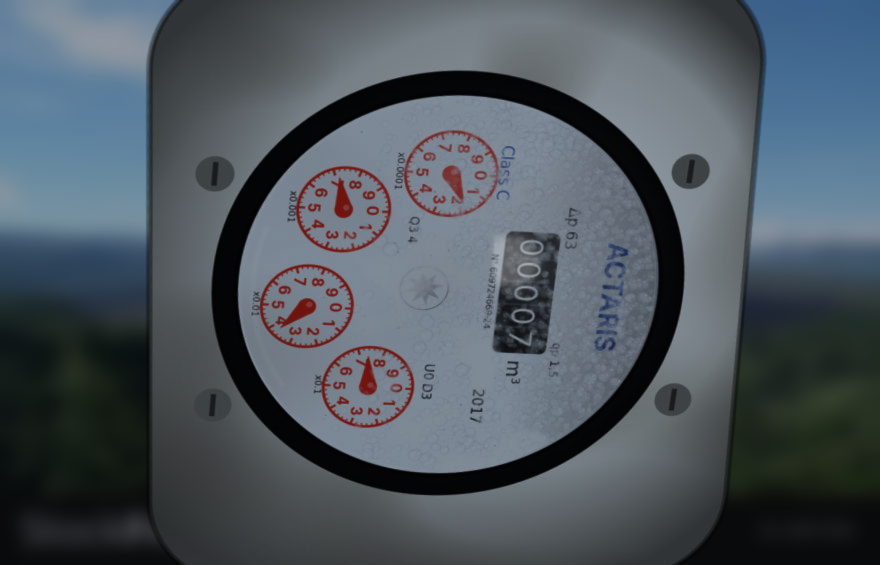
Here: **7.7371** m³
